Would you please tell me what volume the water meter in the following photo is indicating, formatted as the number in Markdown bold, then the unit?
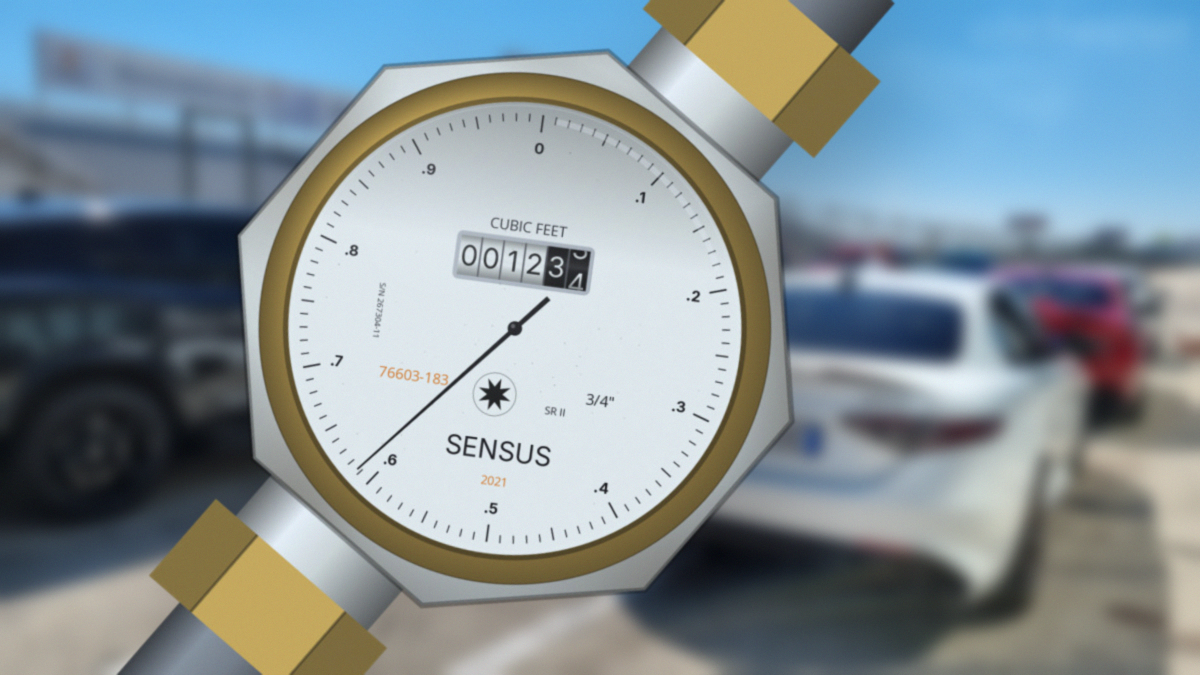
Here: **1233.61** ft³
